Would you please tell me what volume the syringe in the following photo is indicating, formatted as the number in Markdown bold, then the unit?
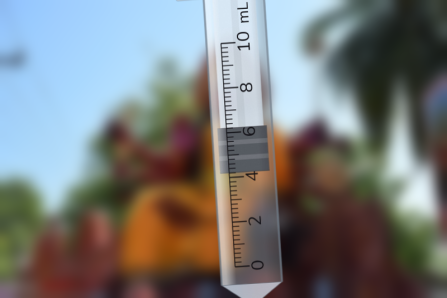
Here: **4.2** mL
